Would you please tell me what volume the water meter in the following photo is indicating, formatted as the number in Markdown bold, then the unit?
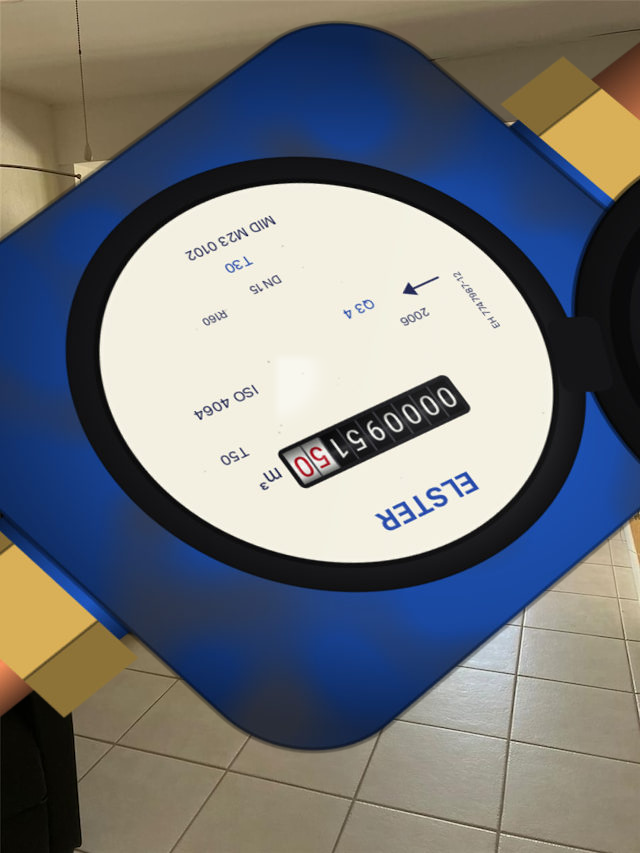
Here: **951.50** m³
